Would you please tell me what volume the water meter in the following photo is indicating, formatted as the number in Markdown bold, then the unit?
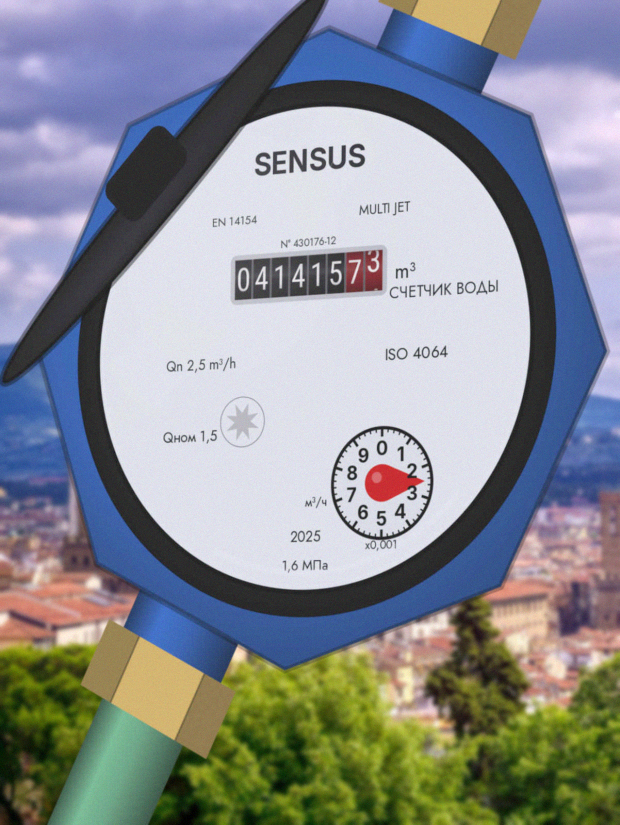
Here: **41415.732** m³
